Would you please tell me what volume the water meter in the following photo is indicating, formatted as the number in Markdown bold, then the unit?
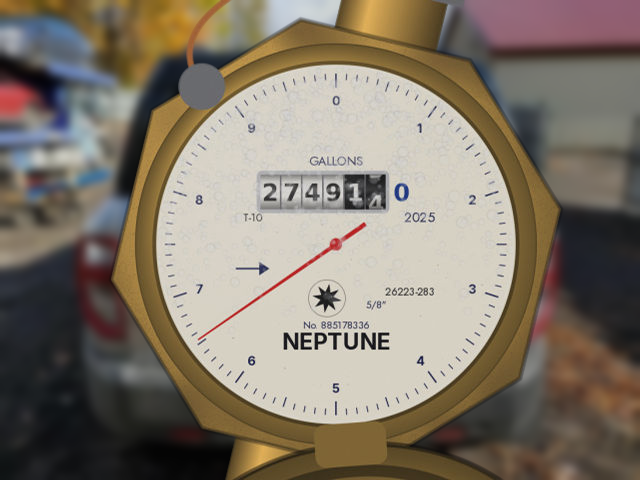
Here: **2749136.5** gal
